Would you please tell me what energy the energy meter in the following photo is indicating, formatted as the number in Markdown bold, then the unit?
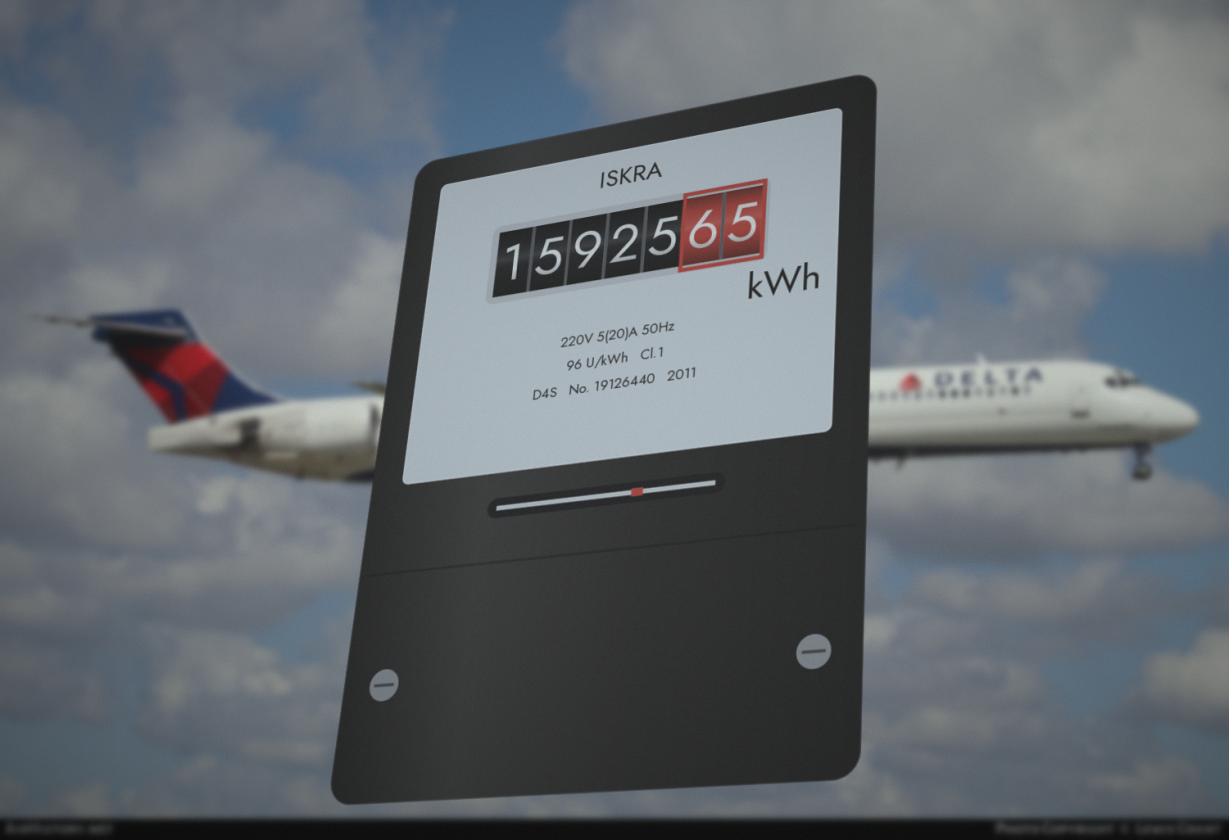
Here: **15925.65** kWh
